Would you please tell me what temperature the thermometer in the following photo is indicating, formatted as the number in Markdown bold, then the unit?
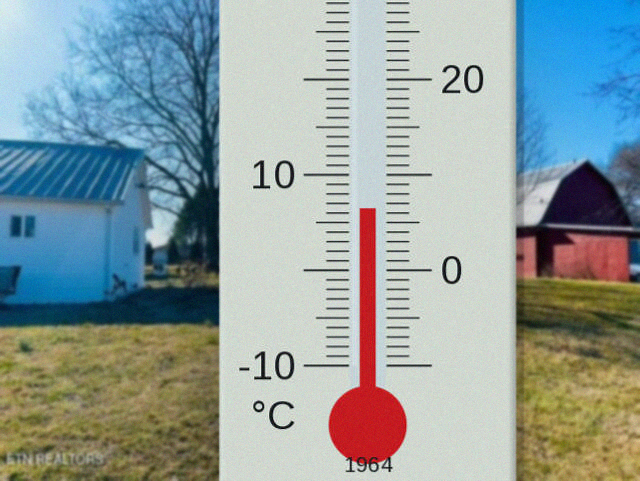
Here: **6.5** °C
